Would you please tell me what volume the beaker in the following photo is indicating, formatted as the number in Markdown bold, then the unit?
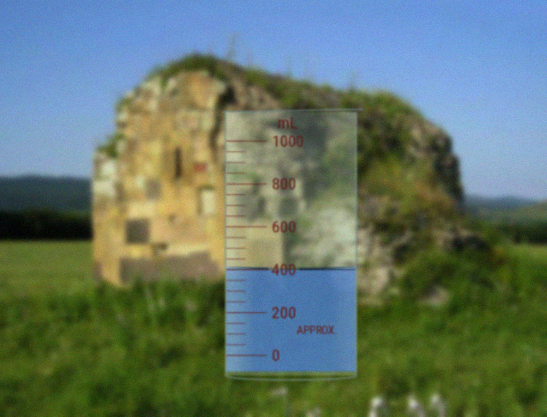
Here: **400** mL
